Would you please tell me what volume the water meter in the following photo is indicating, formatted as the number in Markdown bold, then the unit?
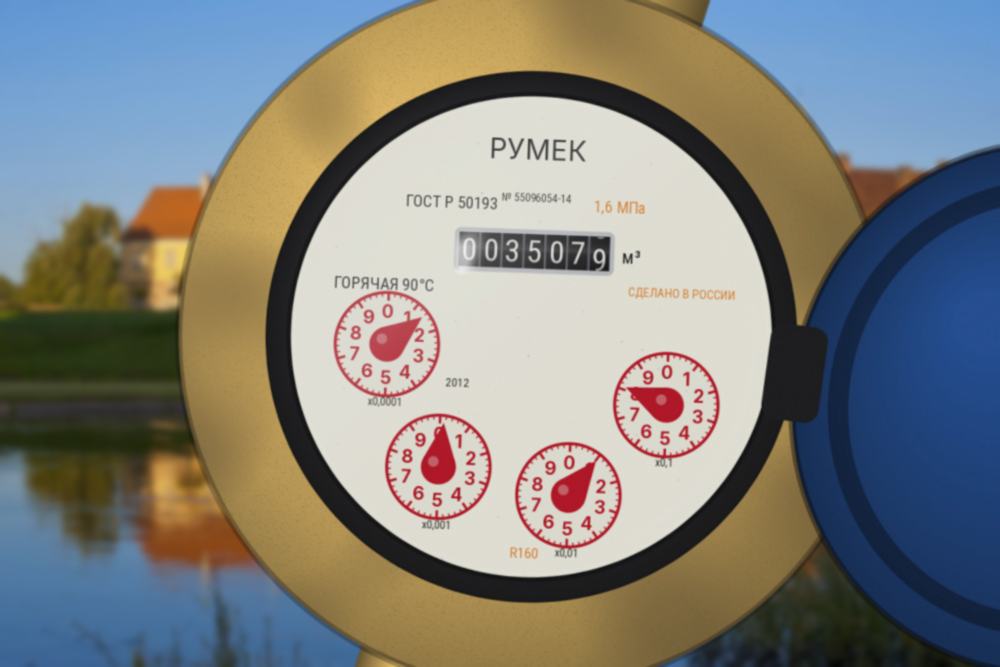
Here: **35078.8101** m³
